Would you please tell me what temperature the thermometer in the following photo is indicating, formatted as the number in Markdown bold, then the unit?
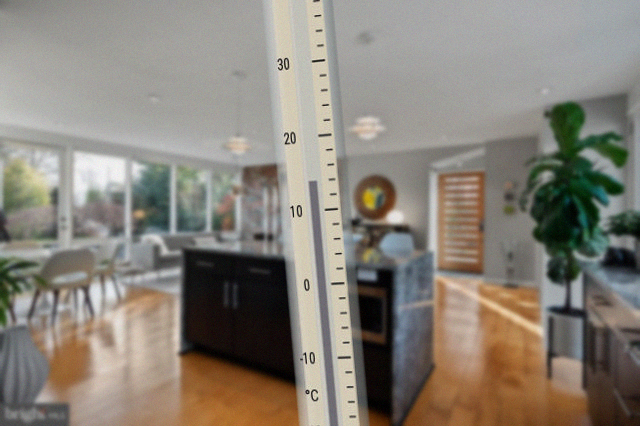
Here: **14** °C
